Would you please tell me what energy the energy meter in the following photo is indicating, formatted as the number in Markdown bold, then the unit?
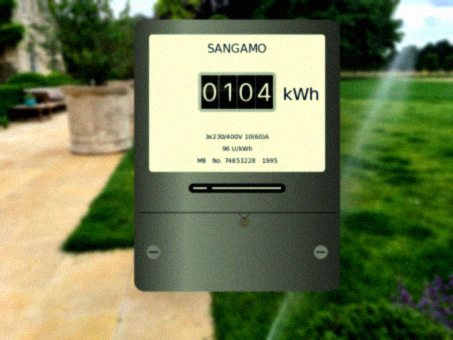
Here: **104** kWh
